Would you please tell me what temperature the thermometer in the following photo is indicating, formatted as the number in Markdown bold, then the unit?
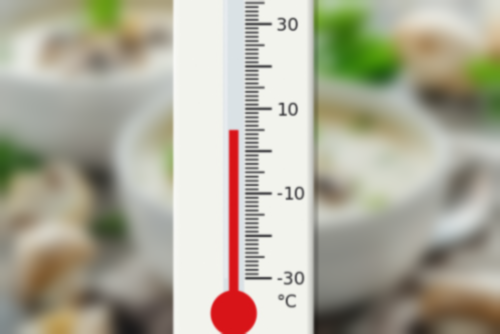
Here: **5** °C
